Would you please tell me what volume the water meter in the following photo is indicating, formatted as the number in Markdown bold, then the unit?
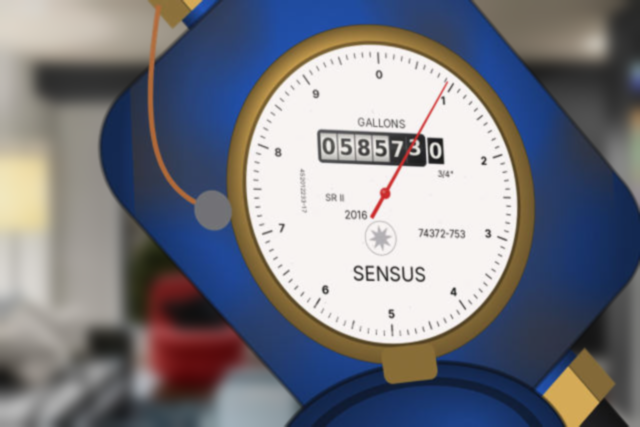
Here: **585730.9** gal
